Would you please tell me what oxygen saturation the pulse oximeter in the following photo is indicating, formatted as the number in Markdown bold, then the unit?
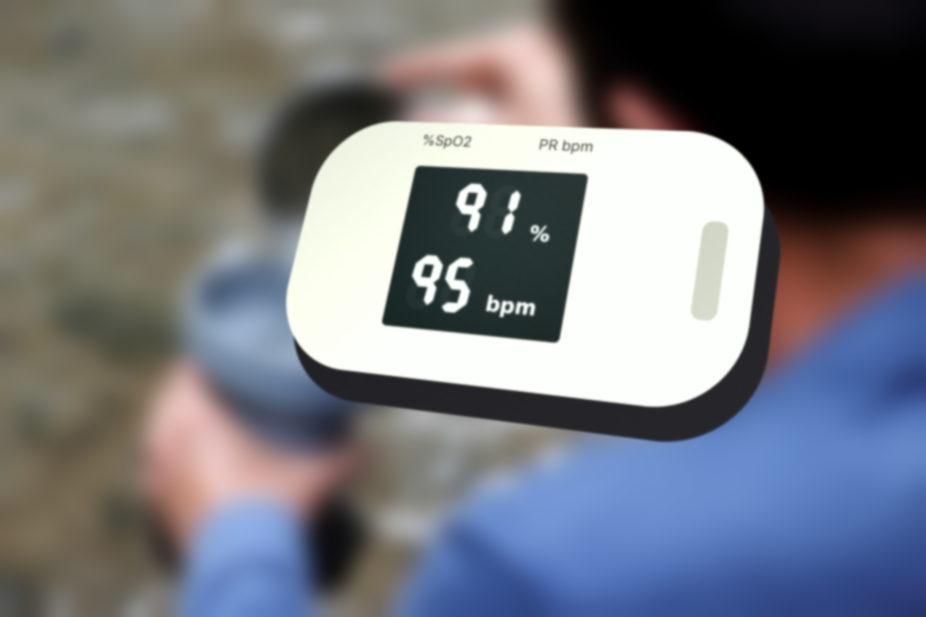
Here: **91** %
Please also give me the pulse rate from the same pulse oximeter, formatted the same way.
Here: **95** bpm
